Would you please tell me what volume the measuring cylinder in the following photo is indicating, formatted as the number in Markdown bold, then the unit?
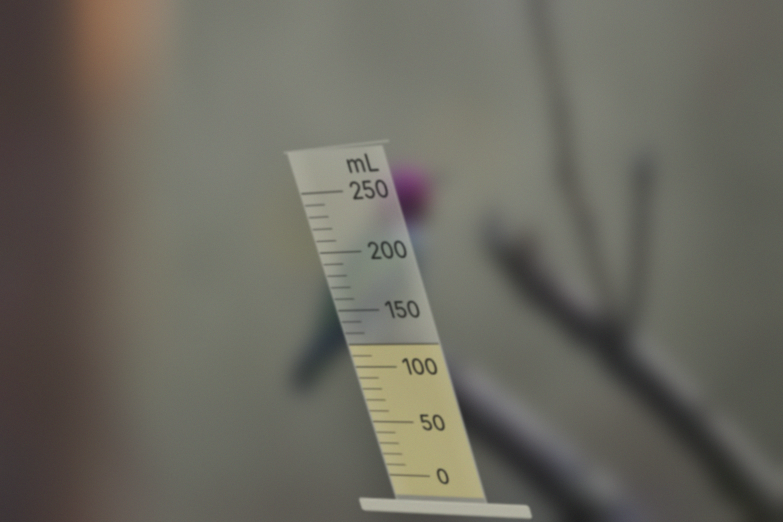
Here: **120** mL
